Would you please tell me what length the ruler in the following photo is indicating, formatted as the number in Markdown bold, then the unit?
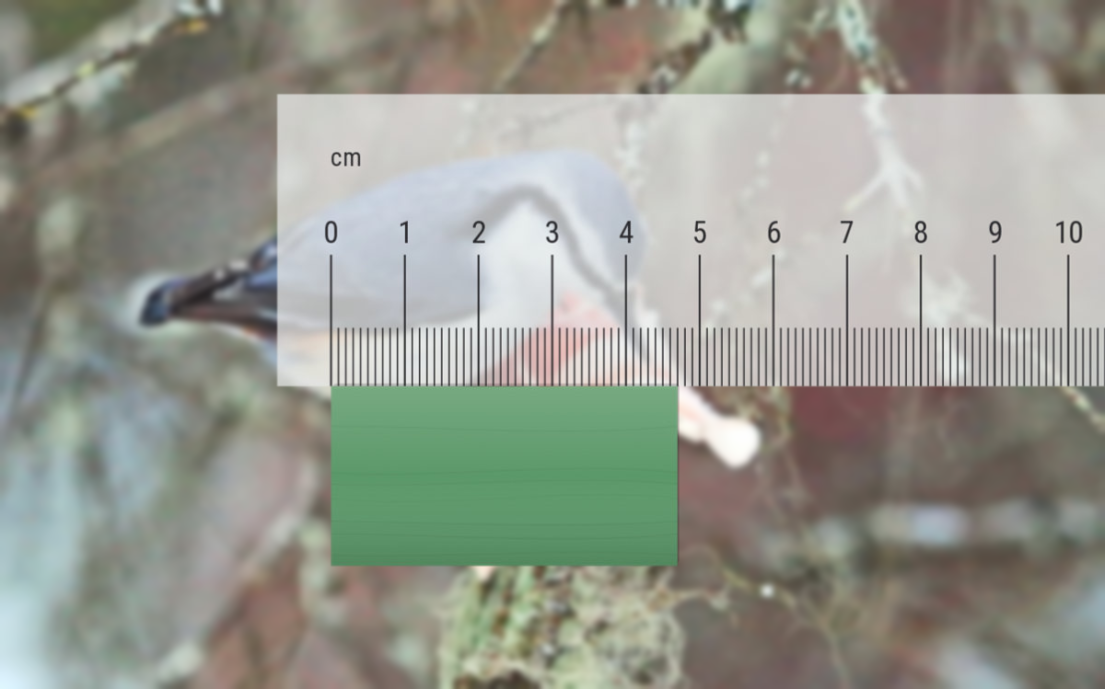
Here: **4.7** cm
